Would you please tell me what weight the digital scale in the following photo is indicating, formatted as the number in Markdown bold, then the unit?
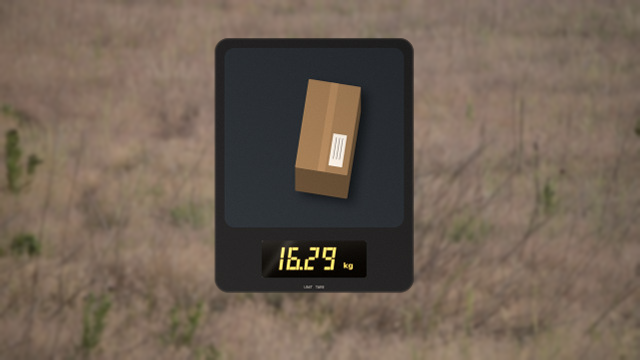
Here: **16.29** kg
